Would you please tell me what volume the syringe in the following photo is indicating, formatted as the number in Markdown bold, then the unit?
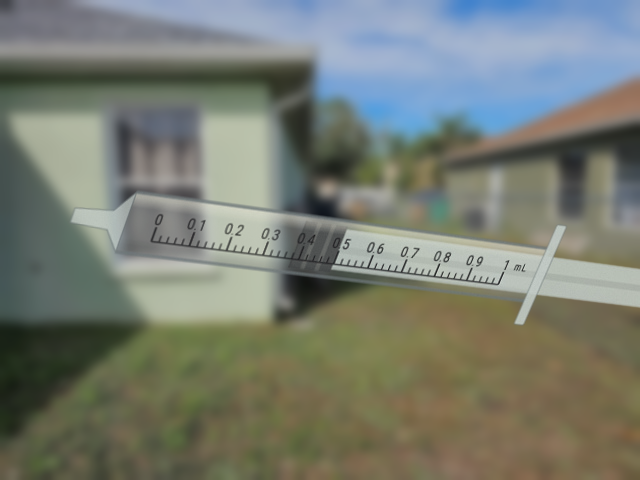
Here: **0.38** mL
